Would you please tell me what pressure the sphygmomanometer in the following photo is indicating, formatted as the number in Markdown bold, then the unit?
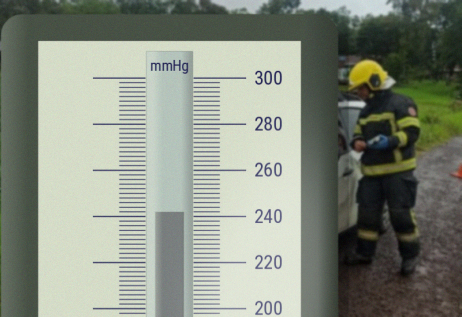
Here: **242** mmHg
